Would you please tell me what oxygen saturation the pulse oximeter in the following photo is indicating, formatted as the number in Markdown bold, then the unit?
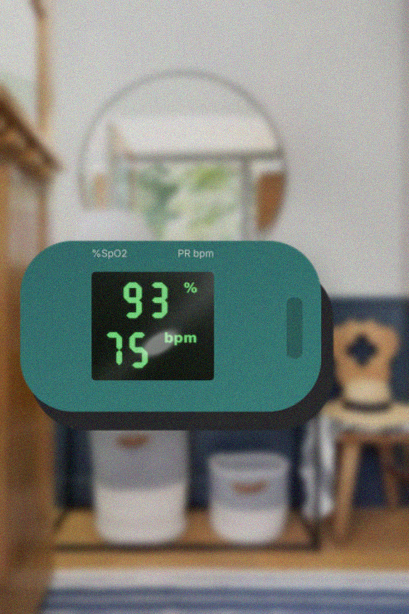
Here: **93** %
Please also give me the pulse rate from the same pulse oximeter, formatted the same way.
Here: **75** bpm
